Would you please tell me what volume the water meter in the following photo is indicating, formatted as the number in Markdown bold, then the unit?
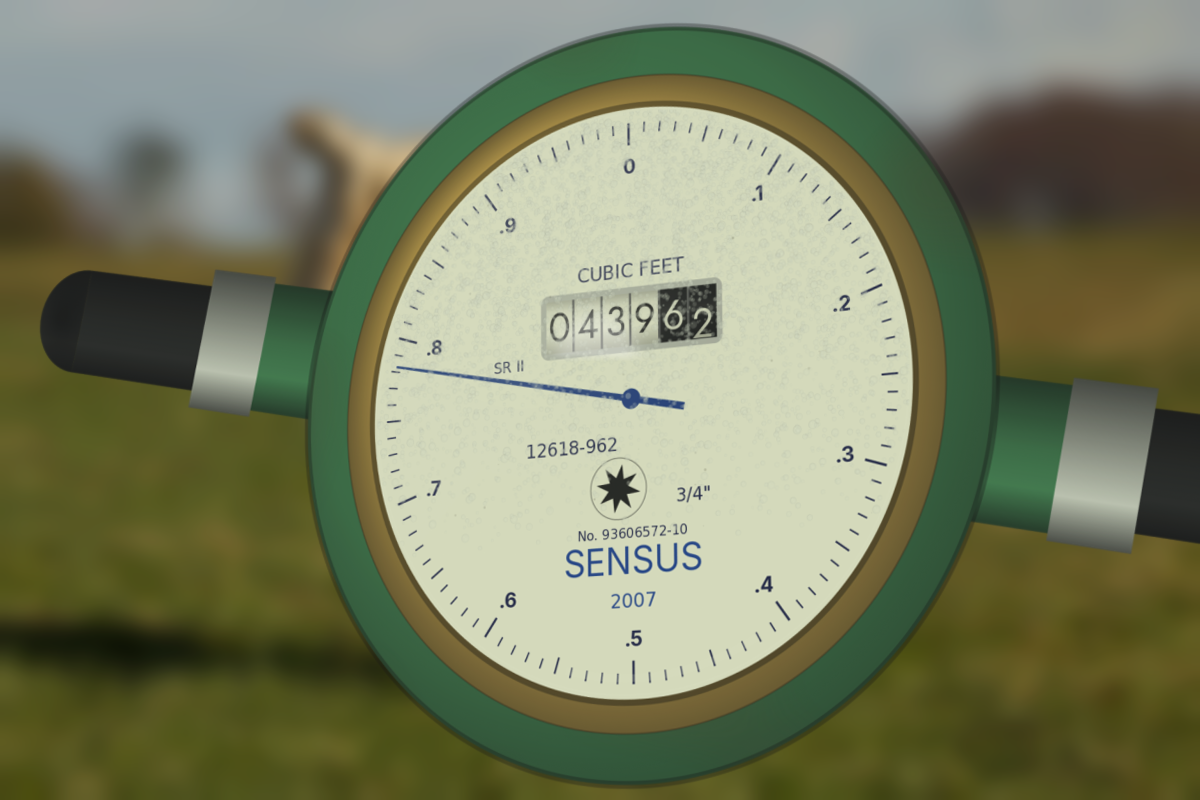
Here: **43961.78** ft³
